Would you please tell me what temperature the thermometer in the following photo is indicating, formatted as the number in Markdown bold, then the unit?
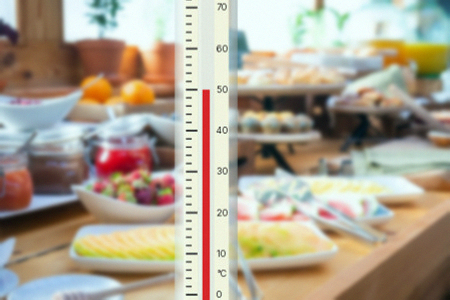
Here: **50** °C
